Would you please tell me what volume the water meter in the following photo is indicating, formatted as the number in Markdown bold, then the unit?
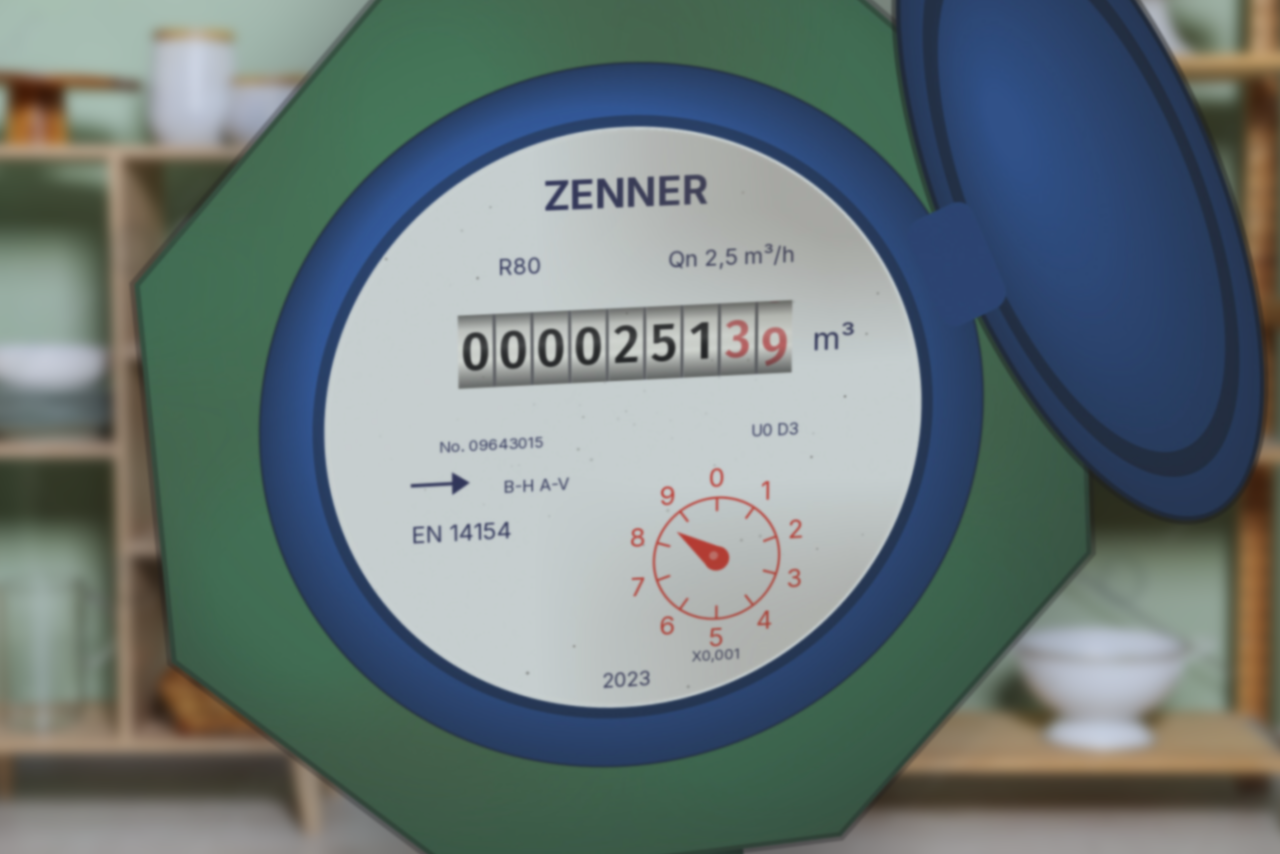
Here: **251.388** m³
